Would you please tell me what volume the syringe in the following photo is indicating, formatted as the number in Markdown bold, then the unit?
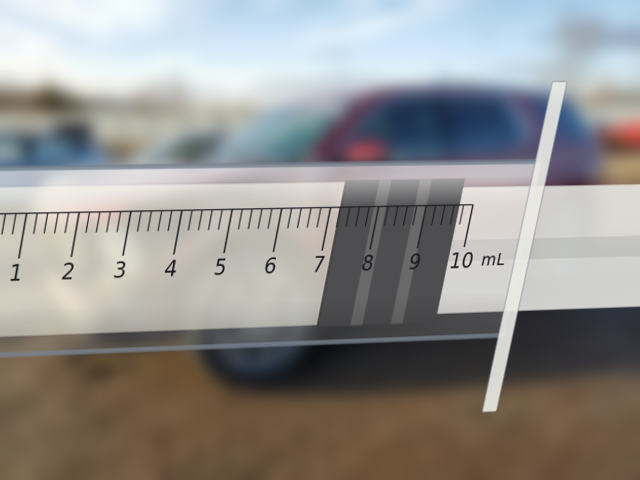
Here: **7.2** mL
